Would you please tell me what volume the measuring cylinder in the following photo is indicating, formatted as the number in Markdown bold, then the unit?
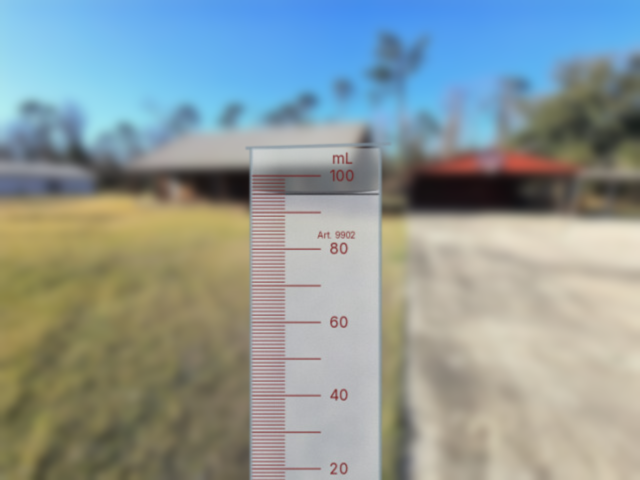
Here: **95** mL
